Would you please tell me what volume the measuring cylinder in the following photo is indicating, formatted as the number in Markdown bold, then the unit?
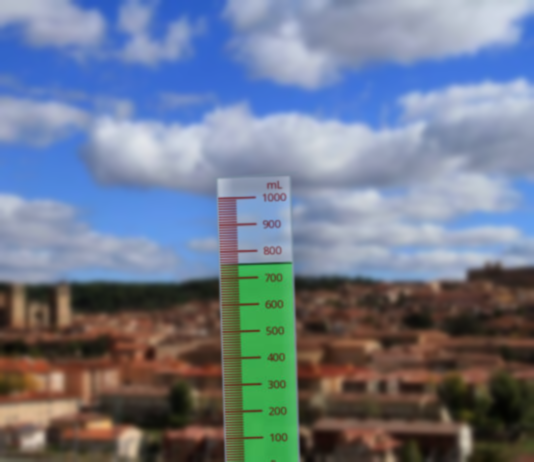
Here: **750** mL
